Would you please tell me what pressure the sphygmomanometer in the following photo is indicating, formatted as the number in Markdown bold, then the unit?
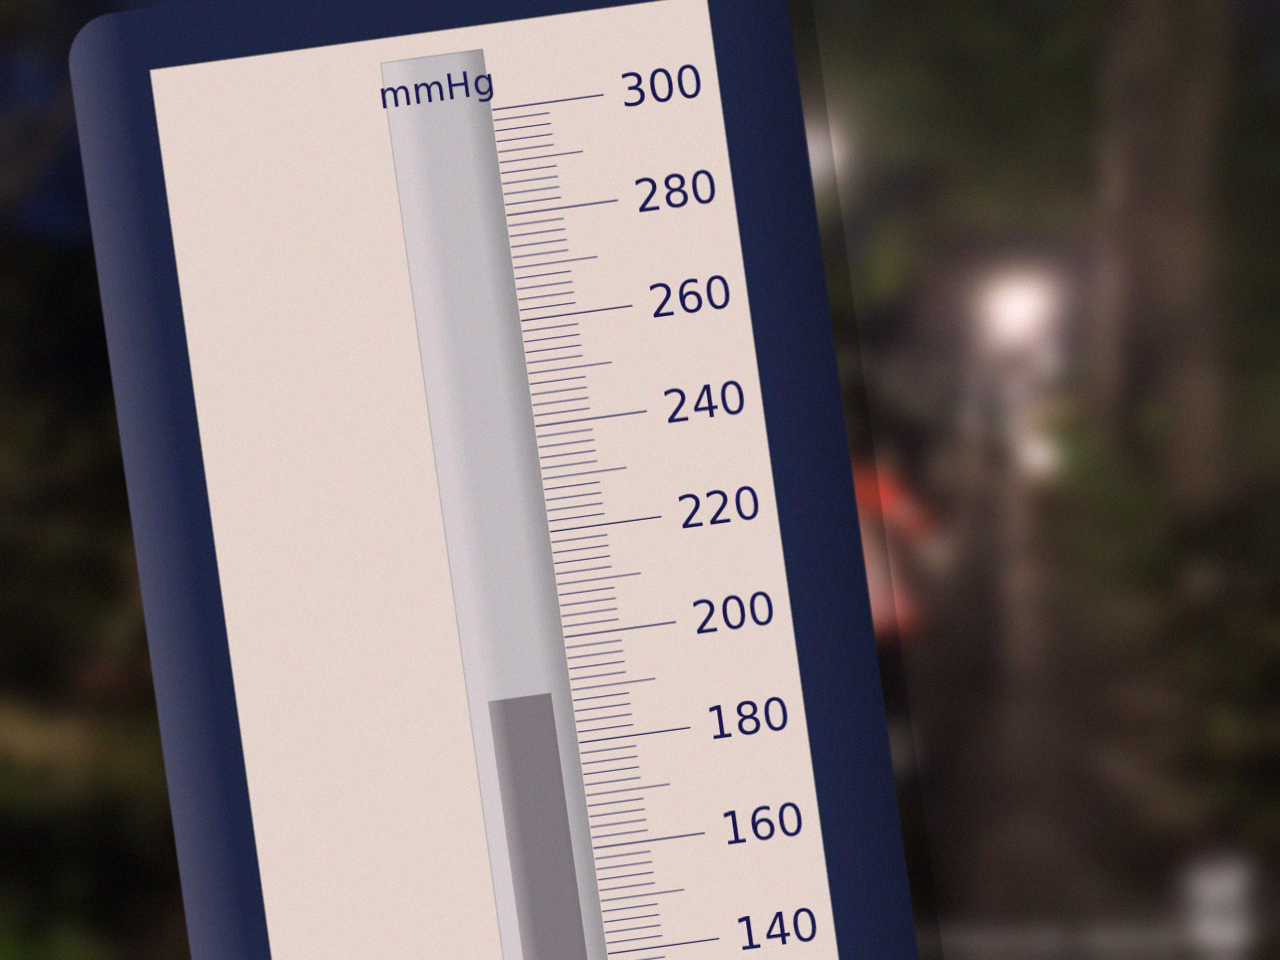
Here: **190** mmHg
